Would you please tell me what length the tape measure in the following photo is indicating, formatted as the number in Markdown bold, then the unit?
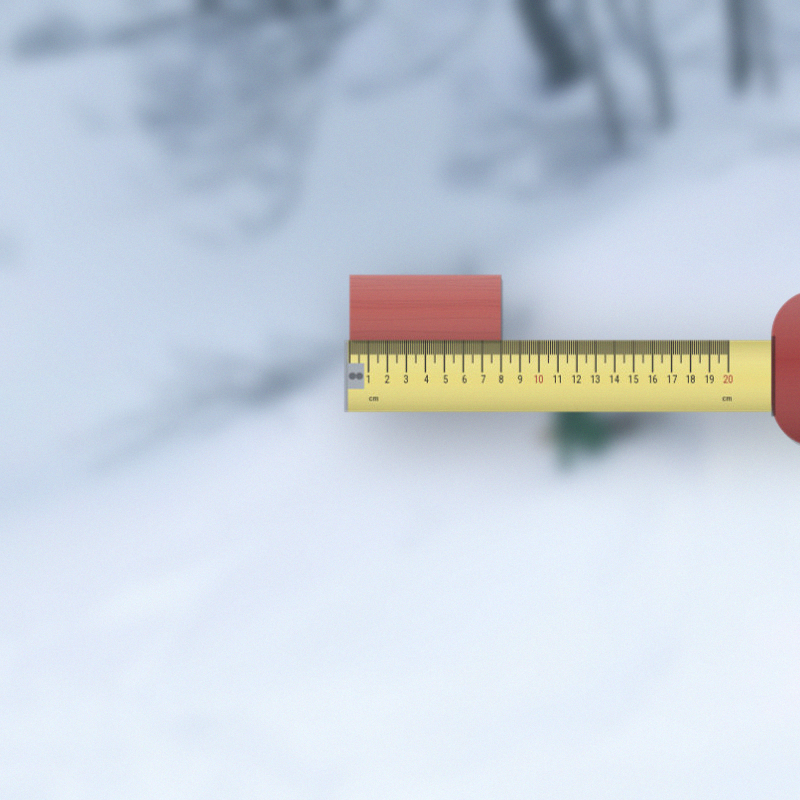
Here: **8** cm
